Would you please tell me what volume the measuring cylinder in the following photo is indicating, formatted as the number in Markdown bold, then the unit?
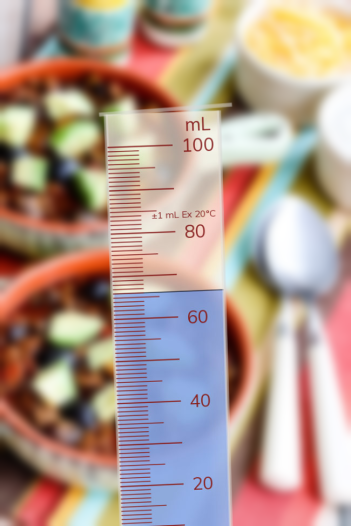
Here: **66** mL
